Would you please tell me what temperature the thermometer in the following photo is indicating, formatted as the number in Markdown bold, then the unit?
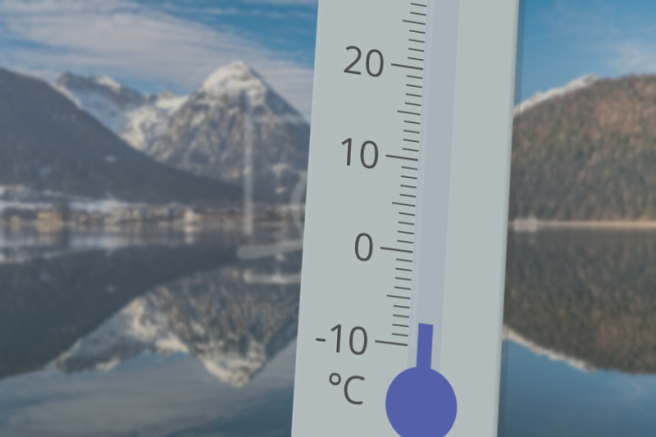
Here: **-7.5** °C
